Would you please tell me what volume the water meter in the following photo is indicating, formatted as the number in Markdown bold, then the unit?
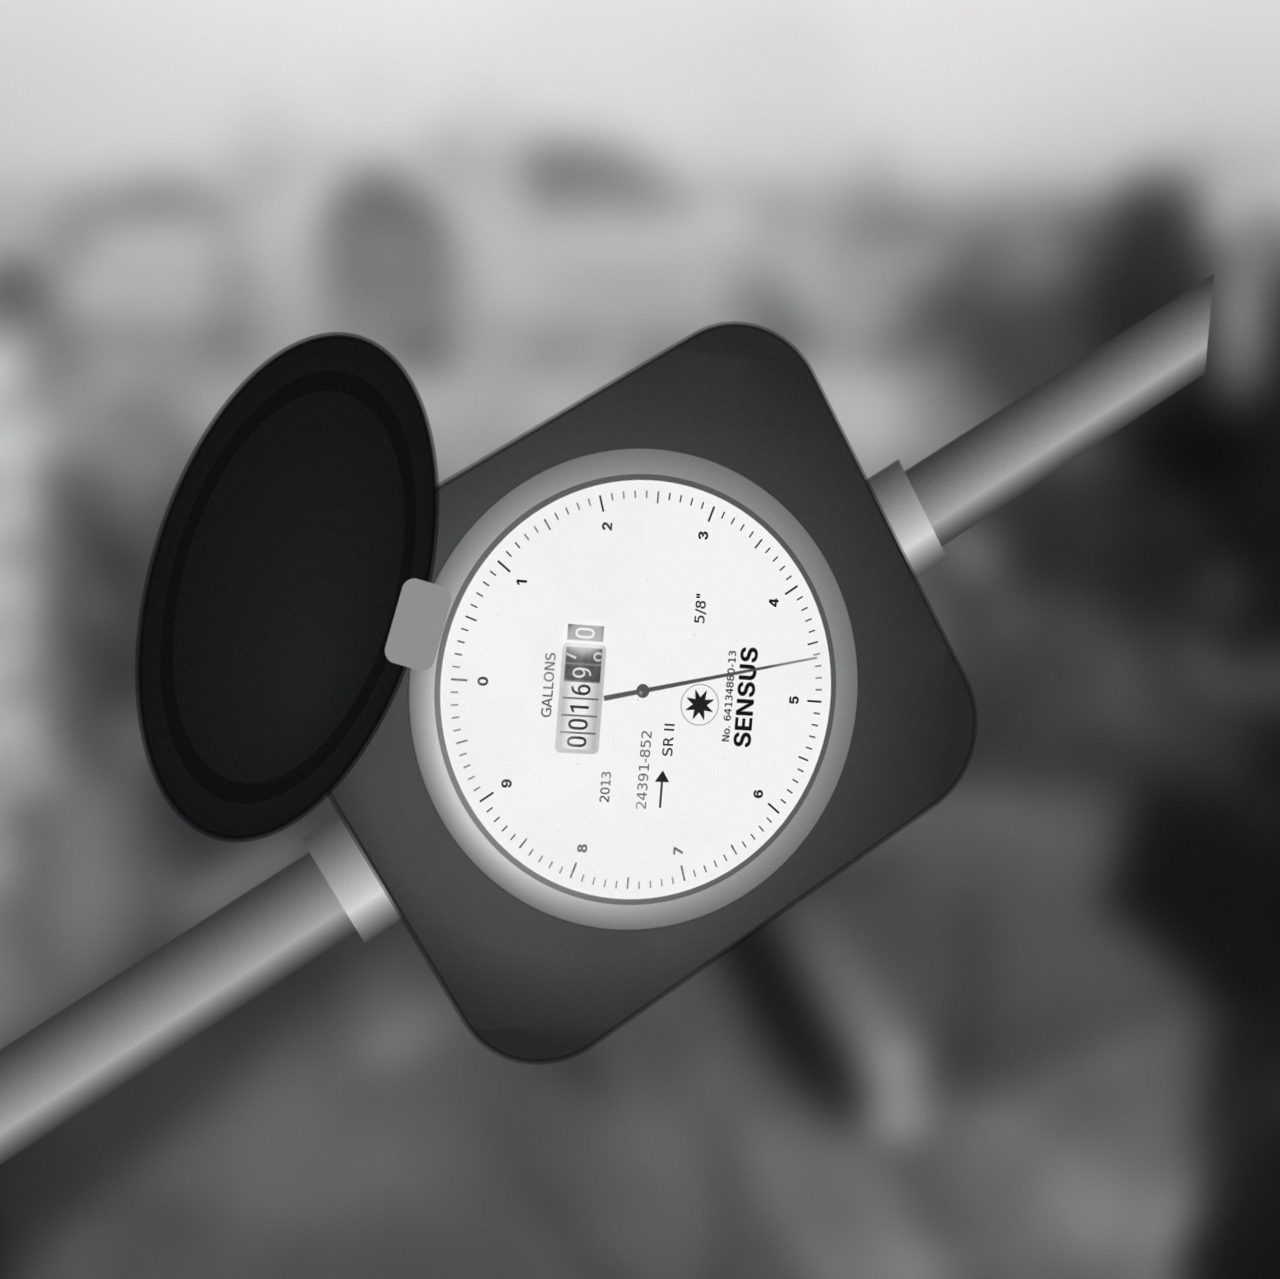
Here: **16974.6** gal
